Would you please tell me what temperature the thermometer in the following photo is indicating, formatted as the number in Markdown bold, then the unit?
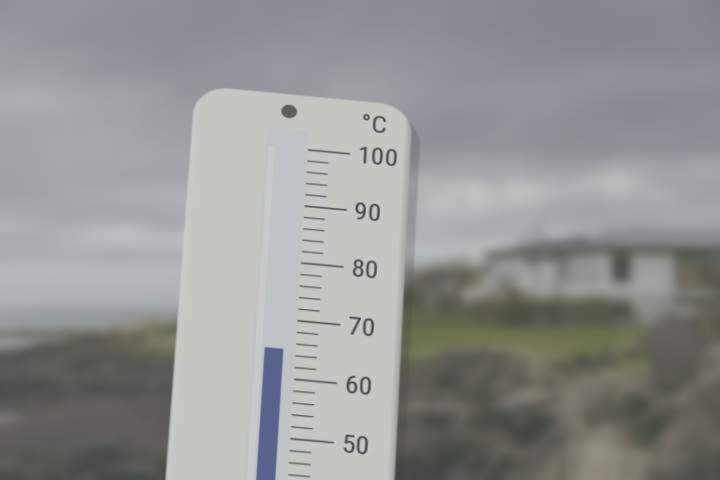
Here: **65** °C
